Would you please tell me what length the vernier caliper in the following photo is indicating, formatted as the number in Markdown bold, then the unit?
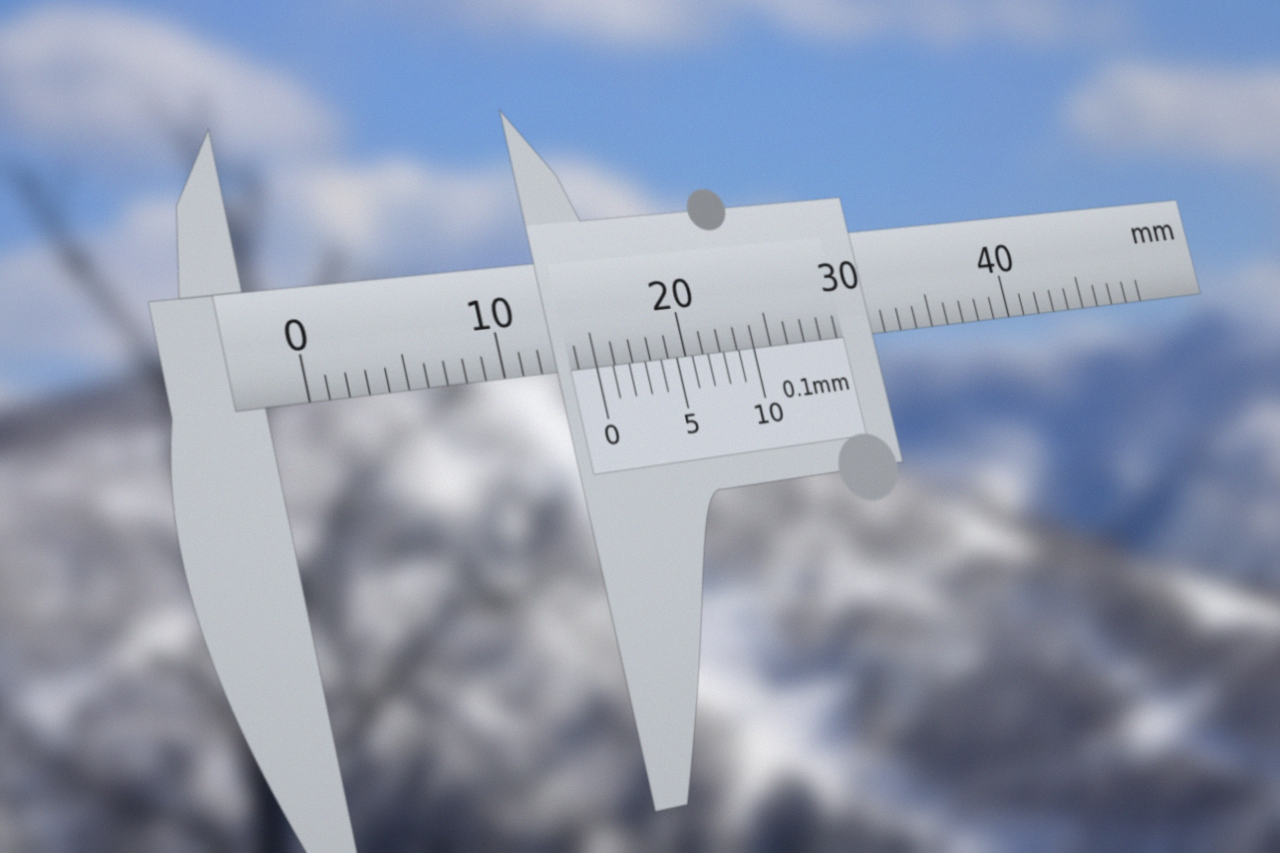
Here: **15.0** mm
